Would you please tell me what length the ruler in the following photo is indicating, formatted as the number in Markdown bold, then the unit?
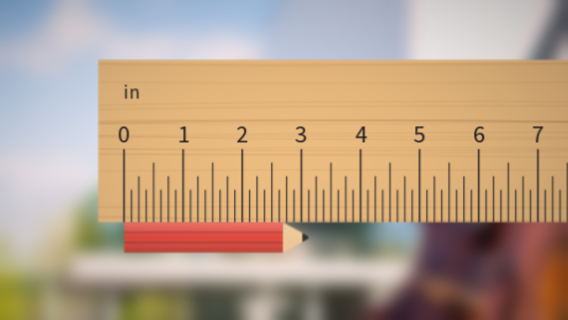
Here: **3.125** in
